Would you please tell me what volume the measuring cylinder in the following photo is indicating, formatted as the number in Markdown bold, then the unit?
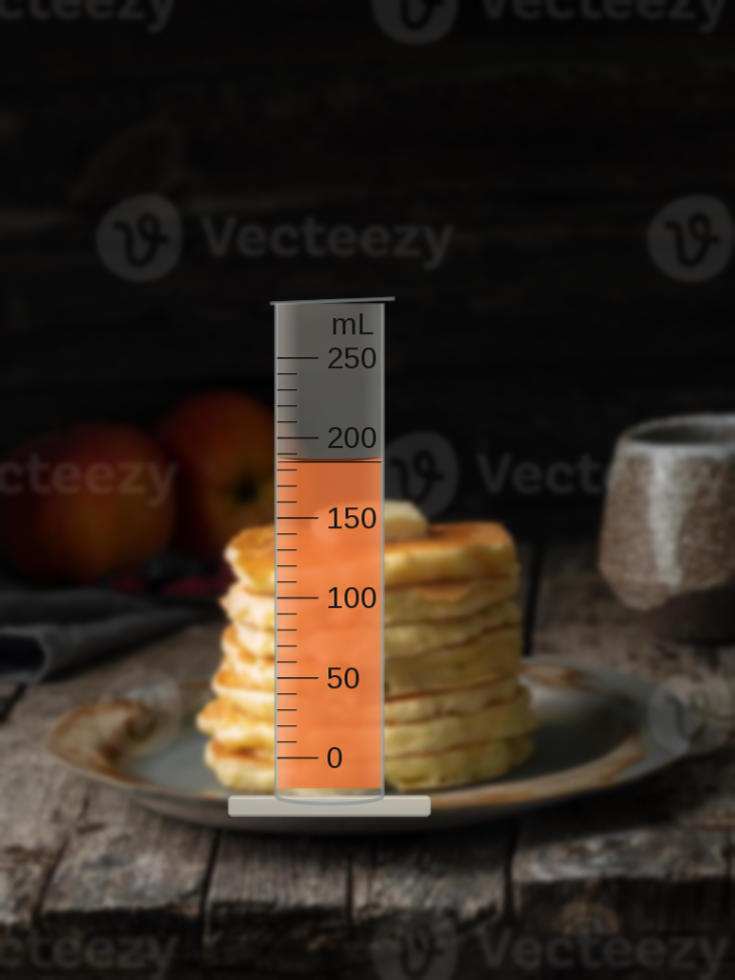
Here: **185** mL
